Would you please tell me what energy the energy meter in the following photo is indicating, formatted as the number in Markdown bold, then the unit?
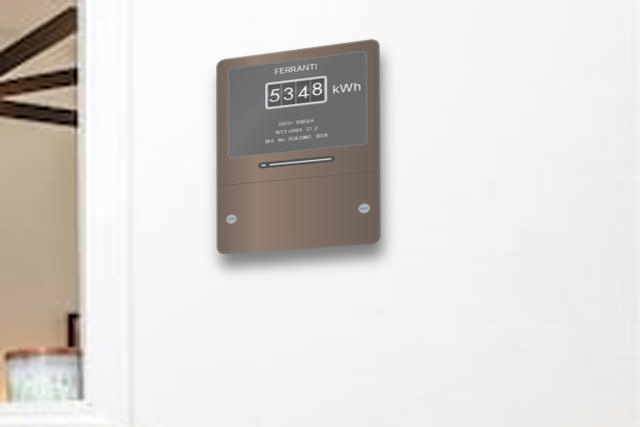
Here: **5348** kWh
